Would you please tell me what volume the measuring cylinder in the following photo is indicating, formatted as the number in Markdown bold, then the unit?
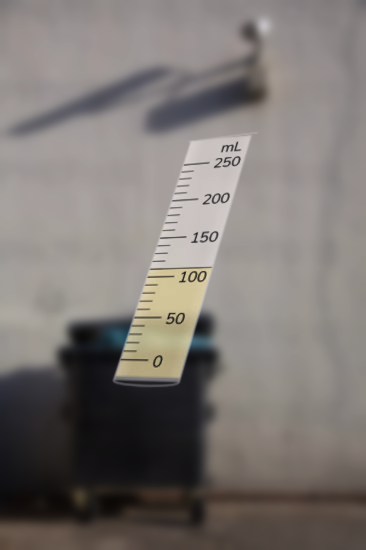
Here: **110** mL
